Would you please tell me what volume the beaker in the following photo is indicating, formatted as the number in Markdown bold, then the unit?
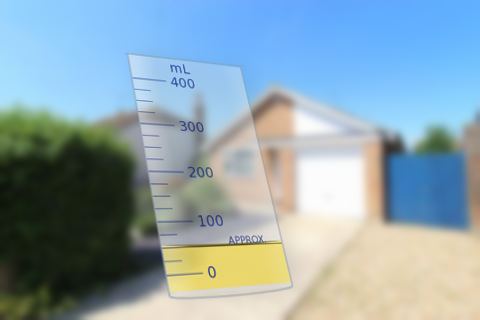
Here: **50** mL
